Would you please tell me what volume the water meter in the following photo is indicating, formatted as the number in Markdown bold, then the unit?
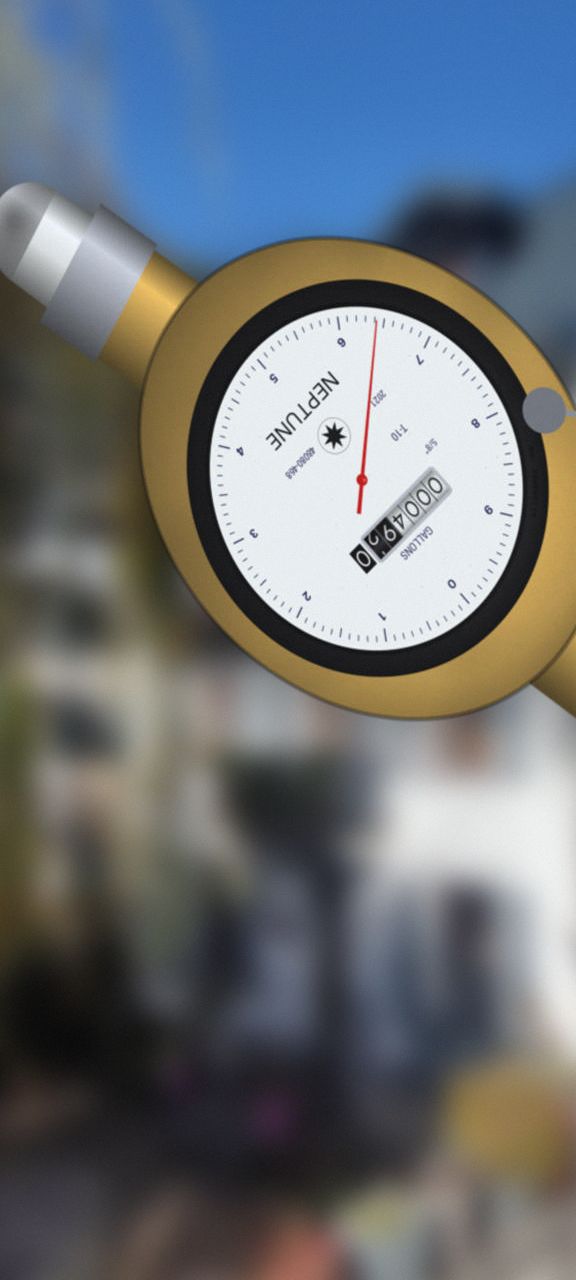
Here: **4916.4** gal
